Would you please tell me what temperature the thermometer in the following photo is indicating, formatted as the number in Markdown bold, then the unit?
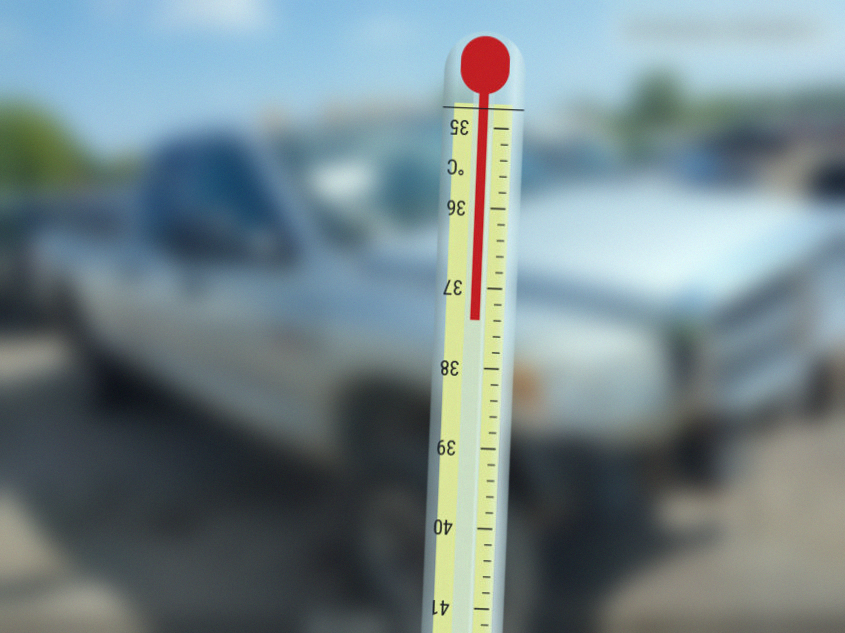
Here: **37.4** °C
